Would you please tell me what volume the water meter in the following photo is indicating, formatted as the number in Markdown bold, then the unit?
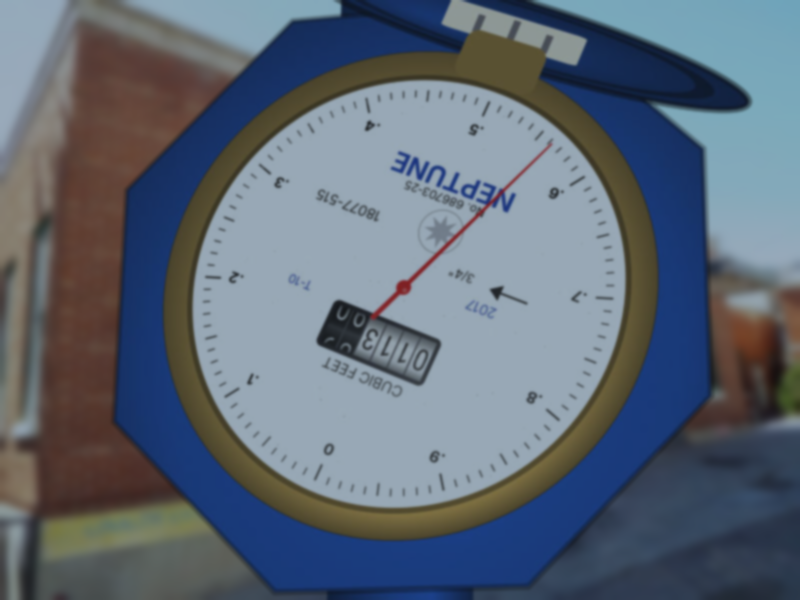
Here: **11389.56** ft³
